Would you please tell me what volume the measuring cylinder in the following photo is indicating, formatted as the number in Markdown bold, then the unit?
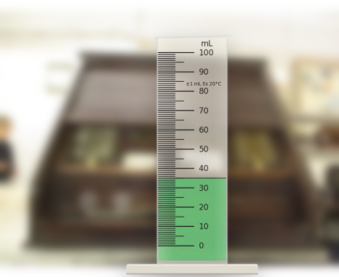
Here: **35** mL
